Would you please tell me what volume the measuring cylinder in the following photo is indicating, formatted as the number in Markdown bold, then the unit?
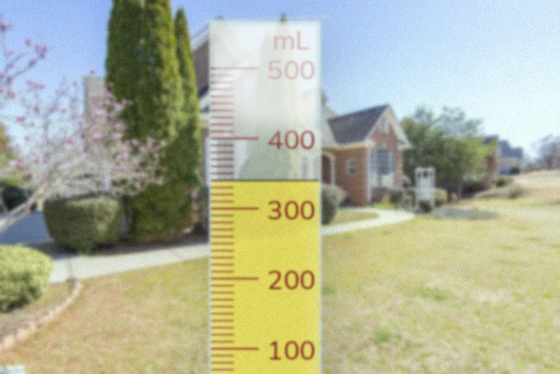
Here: **340** mL
